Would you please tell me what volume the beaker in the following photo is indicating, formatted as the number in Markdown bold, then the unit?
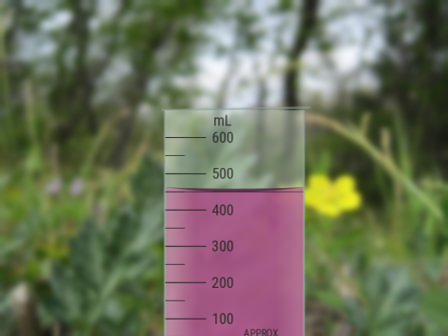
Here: **450** mL
